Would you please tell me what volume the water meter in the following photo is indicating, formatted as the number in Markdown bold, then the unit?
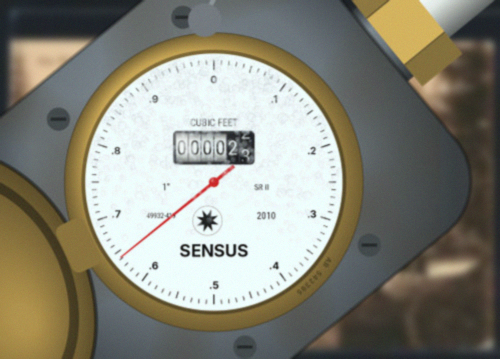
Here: **22.64** ft³
